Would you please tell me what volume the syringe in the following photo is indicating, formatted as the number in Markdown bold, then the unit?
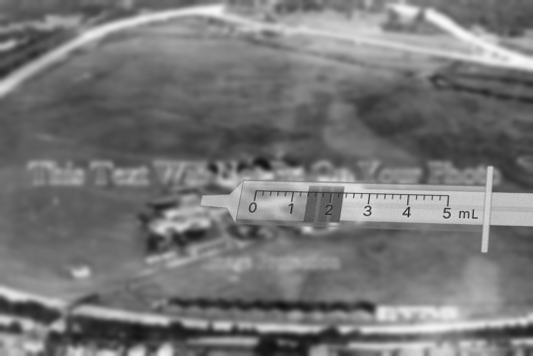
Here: **1.4** mL
